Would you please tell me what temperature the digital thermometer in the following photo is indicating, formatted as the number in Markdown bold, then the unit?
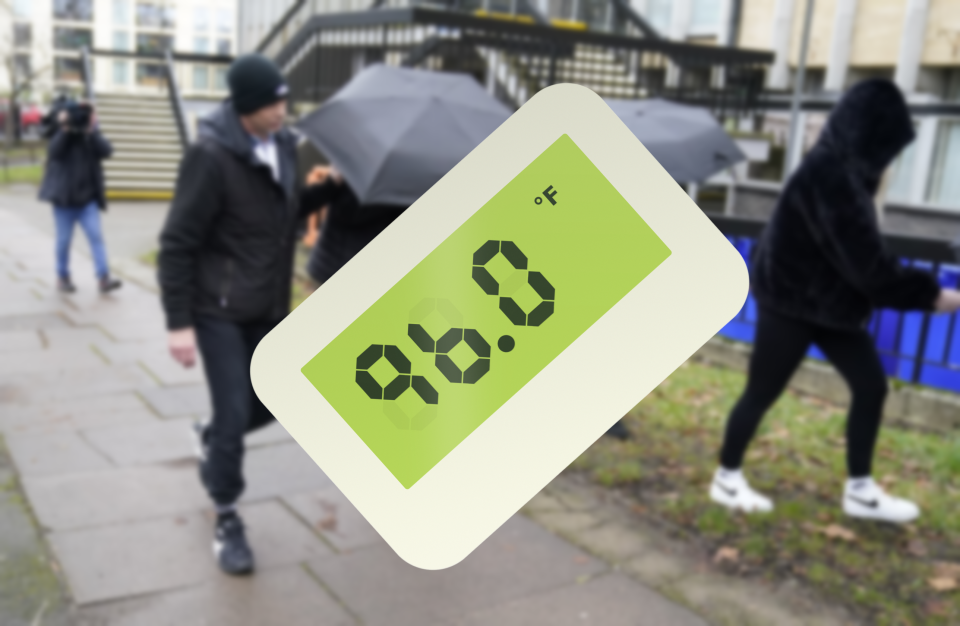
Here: **96.0** °F
